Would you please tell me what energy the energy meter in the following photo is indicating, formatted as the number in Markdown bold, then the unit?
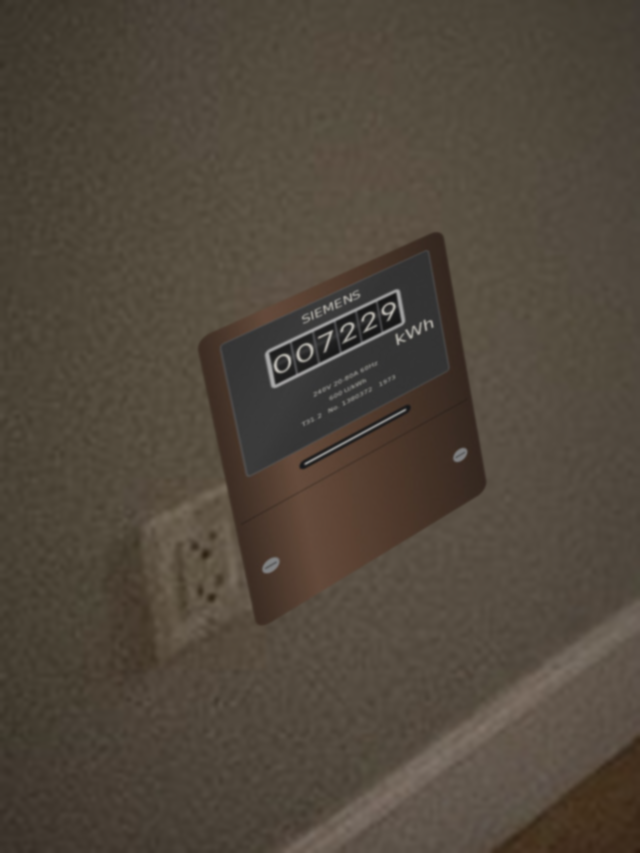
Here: **7229** kWh
